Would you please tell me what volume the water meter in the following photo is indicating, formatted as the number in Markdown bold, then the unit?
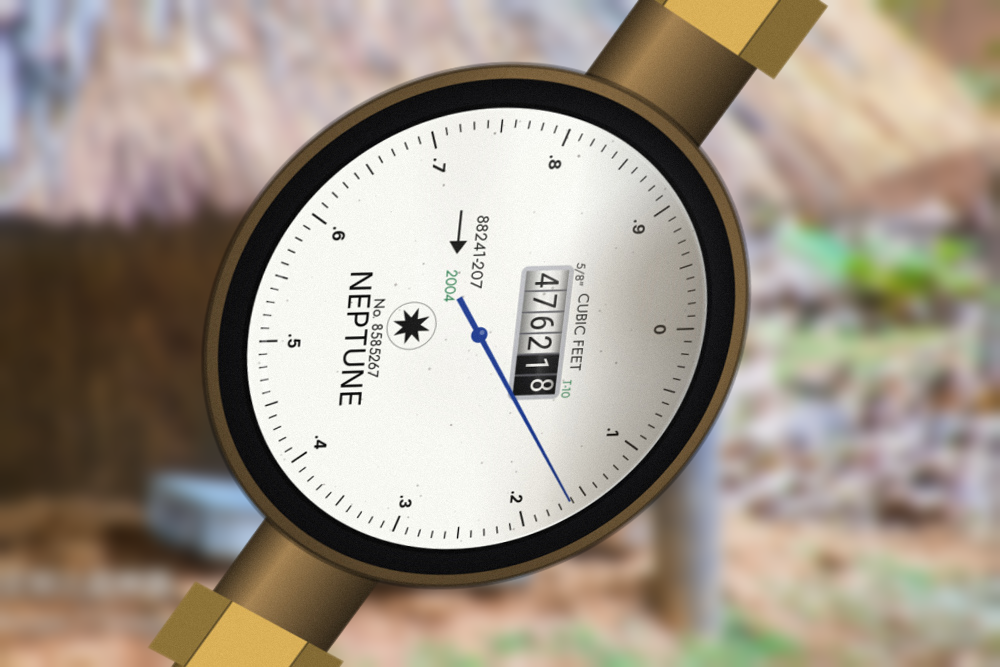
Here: **476218.16** ft³
